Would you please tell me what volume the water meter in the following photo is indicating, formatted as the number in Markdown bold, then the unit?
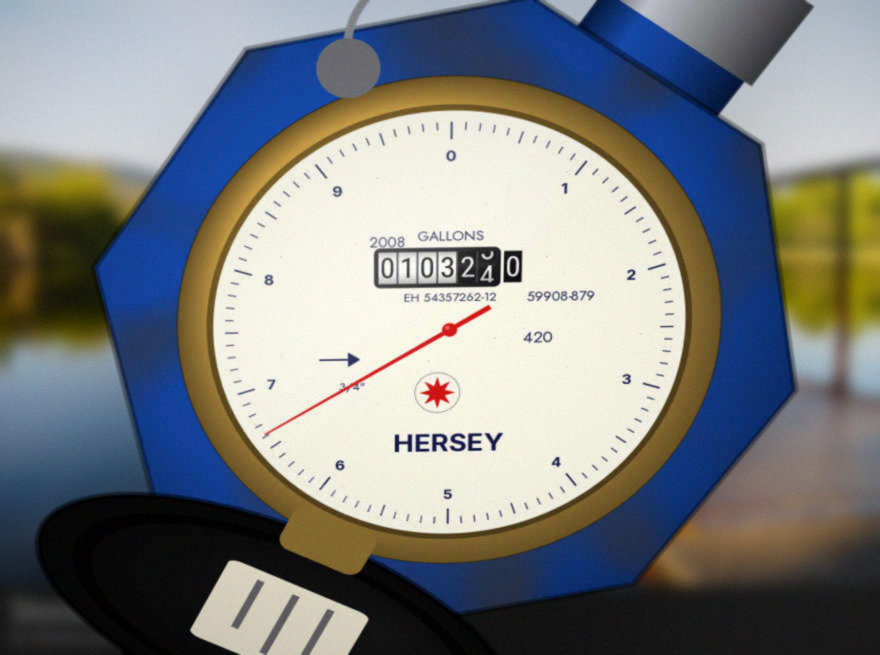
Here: **103236.6** gal
